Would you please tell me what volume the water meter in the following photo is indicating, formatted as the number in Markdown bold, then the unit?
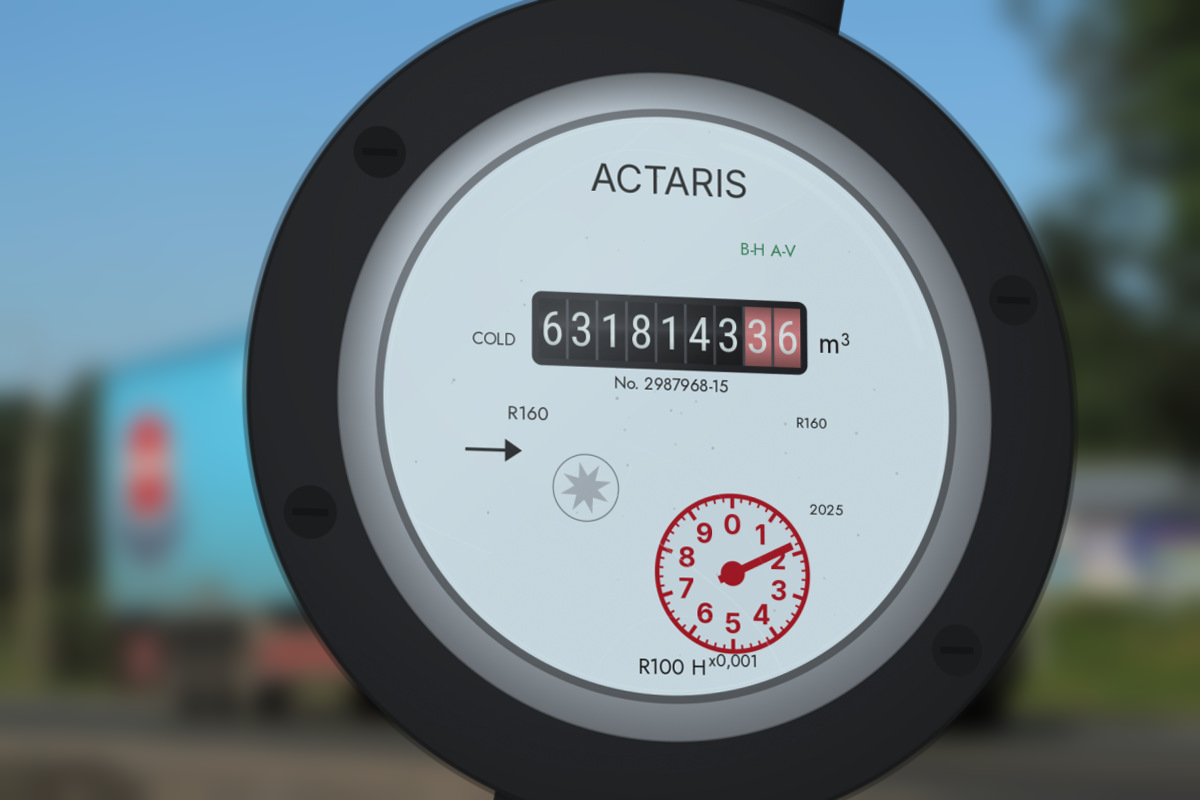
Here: **6318143.361** m³
